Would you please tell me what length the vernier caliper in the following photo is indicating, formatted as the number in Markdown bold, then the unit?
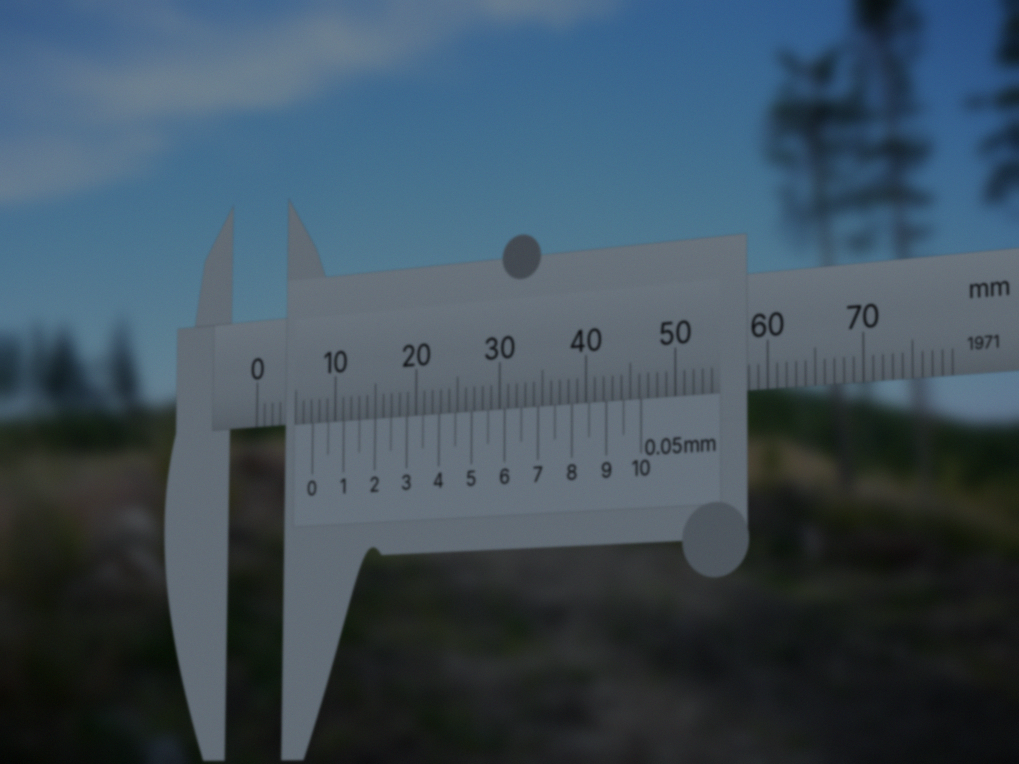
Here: **7.2** mm
